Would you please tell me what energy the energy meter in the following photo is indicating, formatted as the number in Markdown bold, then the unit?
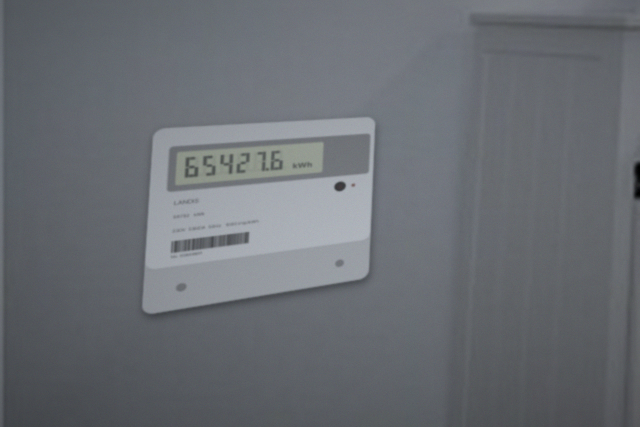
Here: **65427.6** kWh
